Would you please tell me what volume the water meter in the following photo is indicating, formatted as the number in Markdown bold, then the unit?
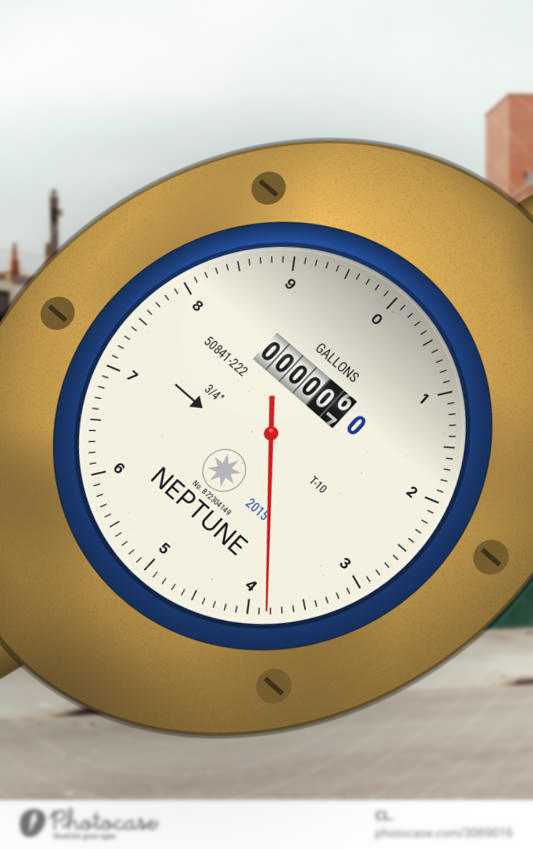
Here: **63.8** gal
